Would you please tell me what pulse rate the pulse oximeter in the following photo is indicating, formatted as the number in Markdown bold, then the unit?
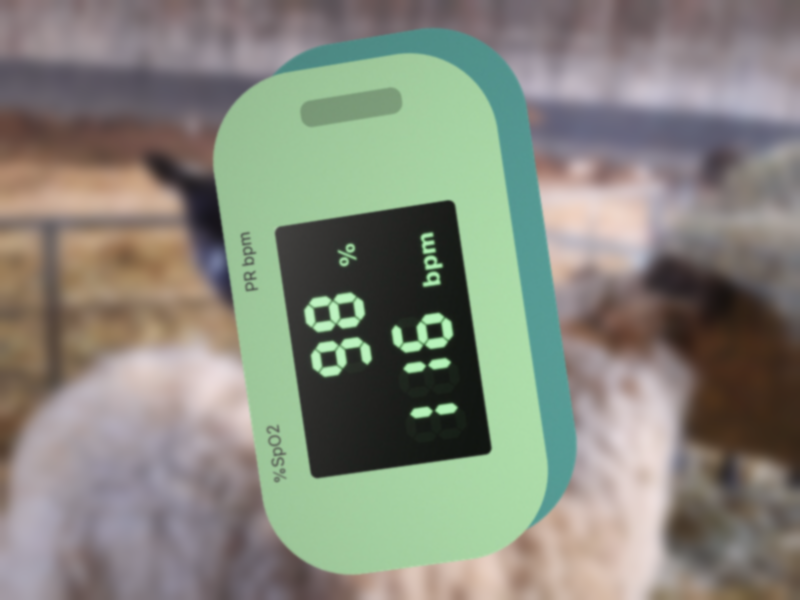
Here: **116** bpm
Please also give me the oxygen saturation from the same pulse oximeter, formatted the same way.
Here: **98** %
